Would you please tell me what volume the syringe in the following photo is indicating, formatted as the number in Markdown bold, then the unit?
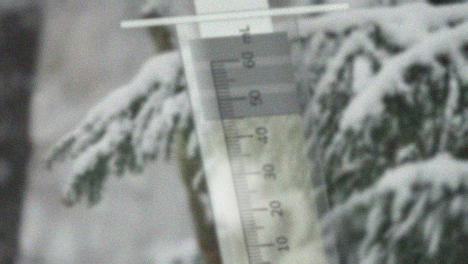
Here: **45** mL
